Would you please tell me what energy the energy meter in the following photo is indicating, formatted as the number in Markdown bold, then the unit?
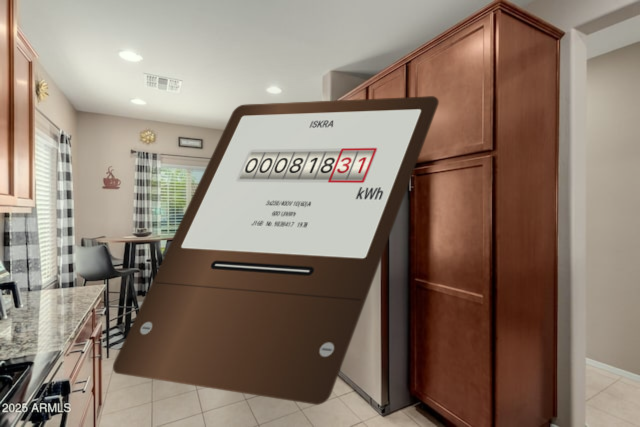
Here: **818.31** kWh
